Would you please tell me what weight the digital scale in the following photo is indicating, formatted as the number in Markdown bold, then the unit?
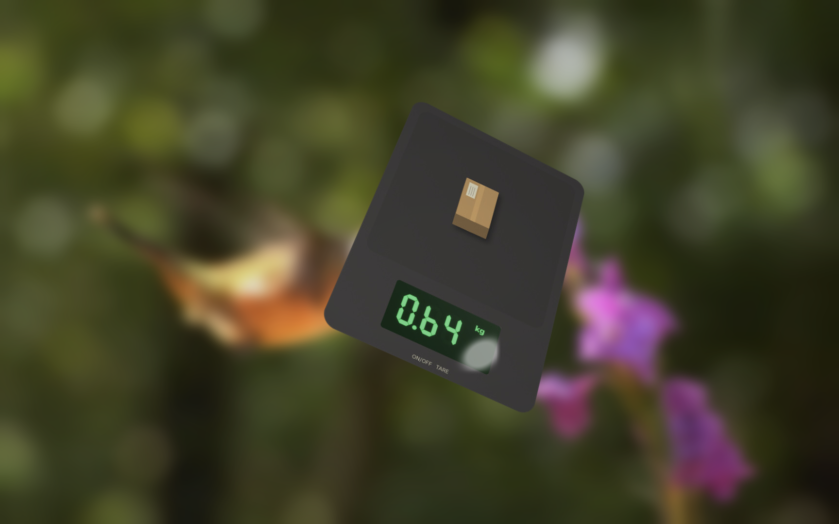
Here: **0.64** kg
